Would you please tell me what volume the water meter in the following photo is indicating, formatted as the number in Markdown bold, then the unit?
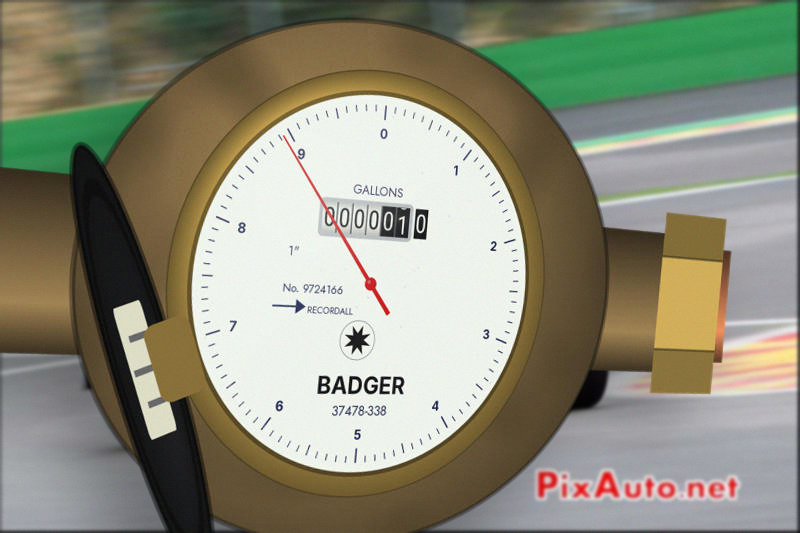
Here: **8.9** gal
